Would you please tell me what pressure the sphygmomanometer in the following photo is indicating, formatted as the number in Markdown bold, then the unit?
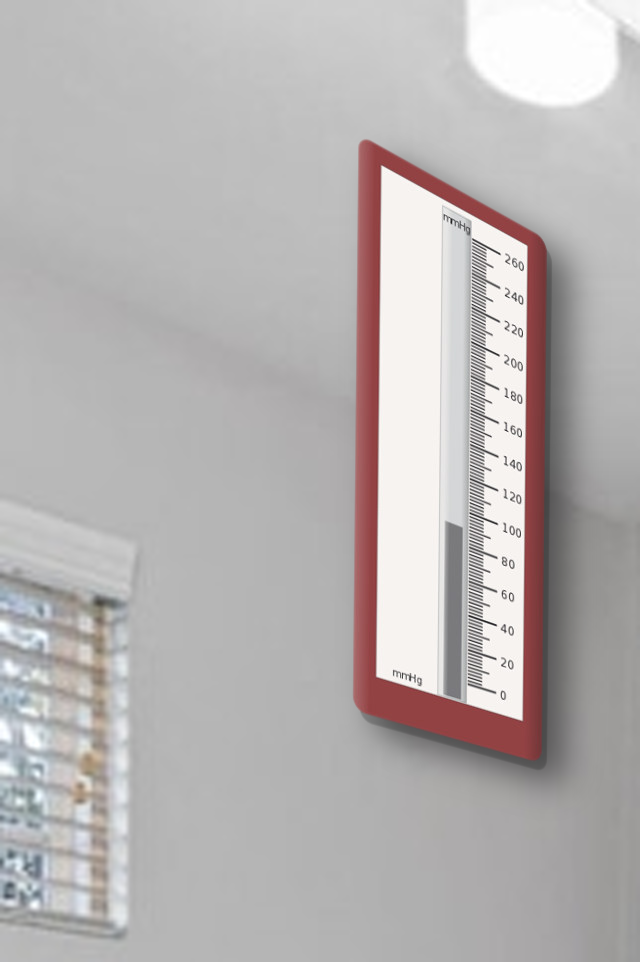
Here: **90** mmHg
